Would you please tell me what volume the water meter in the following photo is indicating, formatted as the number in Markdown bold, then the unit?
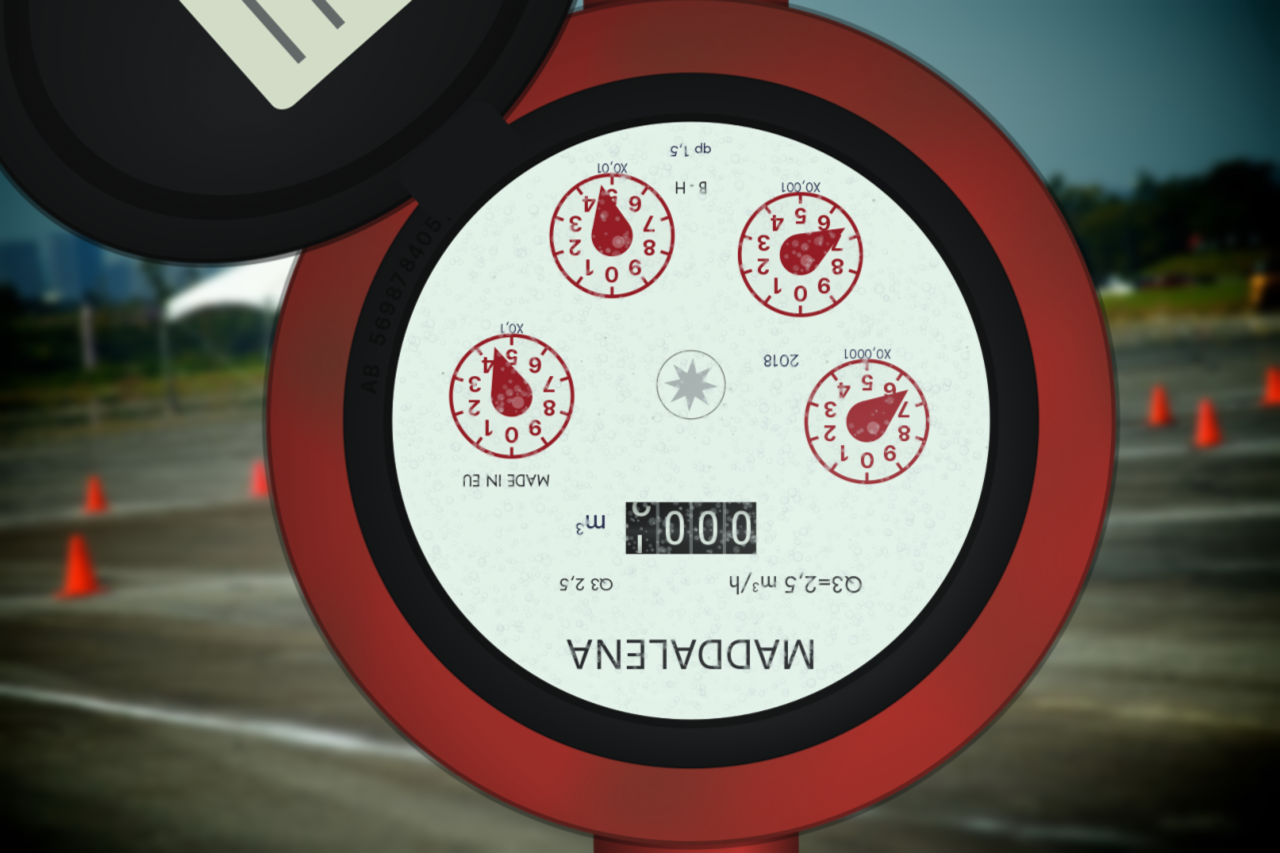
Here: **1.4466** m³
